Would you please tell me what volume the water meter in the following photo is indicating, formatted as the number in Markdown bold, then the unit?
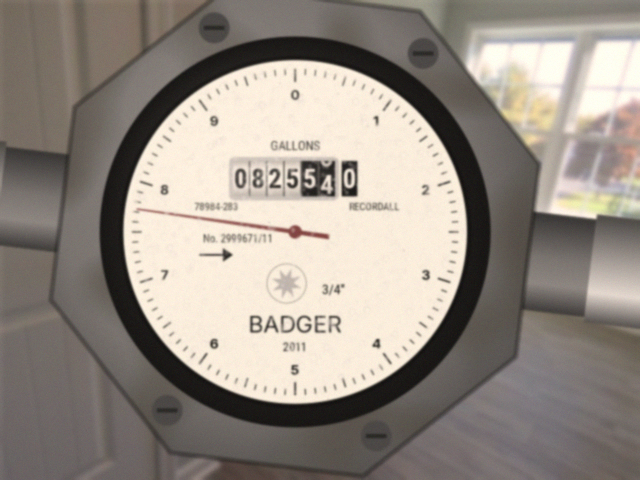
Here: **825537.7** gal
